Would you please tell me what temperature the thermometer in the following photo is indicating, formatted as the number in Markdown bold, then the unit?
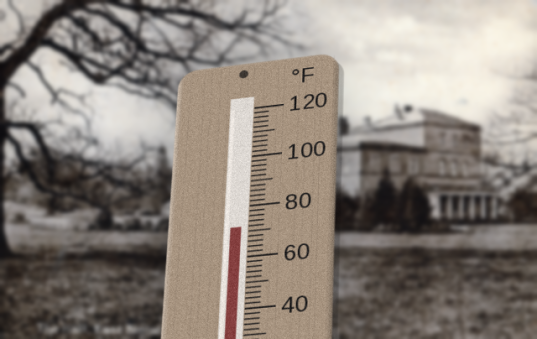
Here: **72** °F
